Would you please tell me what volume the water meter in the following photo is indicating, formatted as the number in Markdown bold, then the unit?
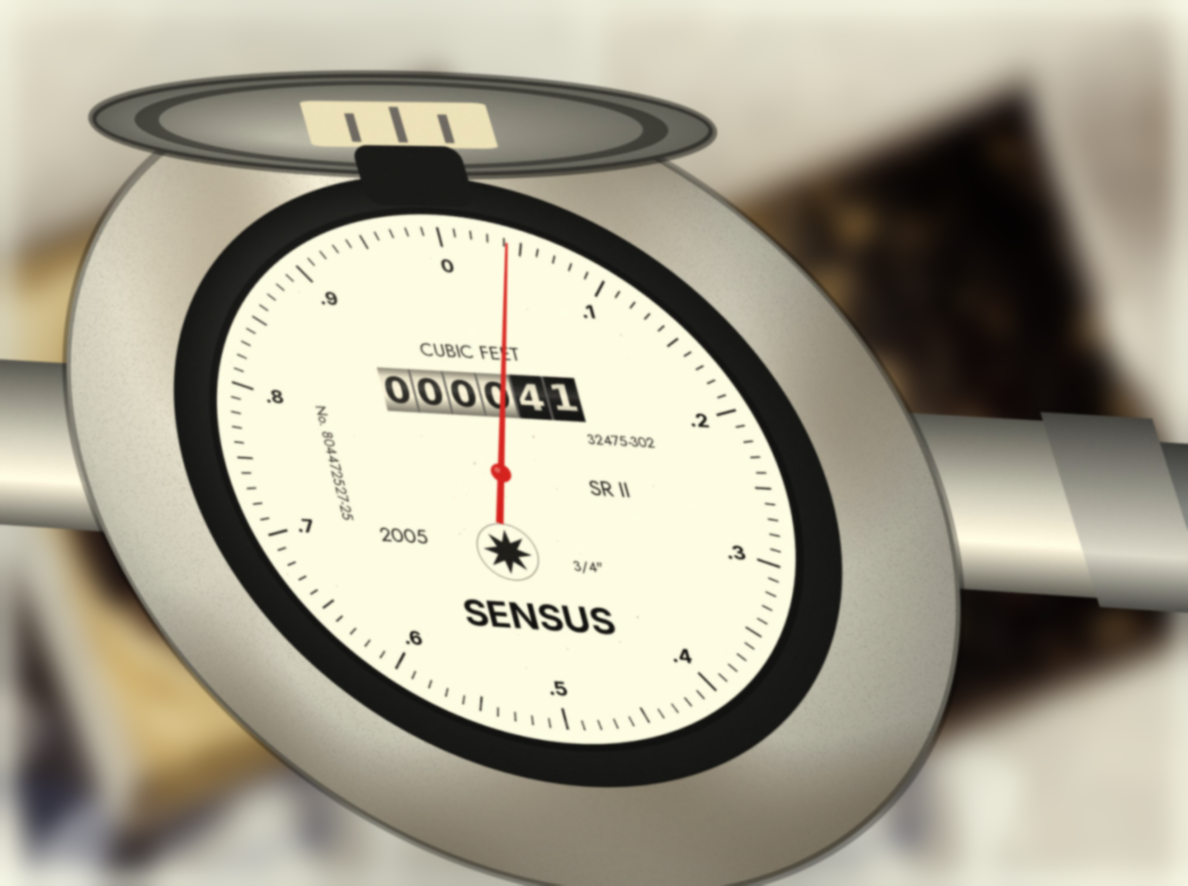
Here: **41.04** ft³
